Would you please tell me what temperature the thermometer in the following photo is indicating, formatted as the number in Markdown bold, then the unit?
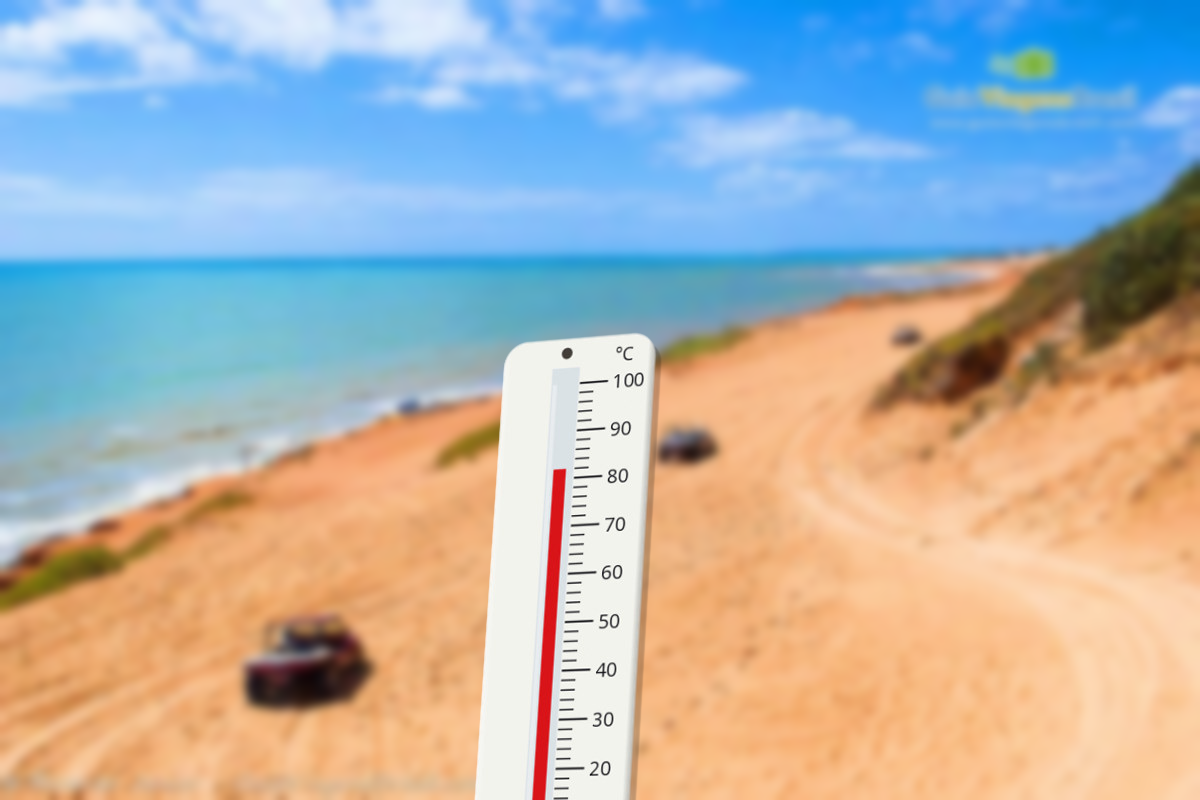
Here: **82** °C
